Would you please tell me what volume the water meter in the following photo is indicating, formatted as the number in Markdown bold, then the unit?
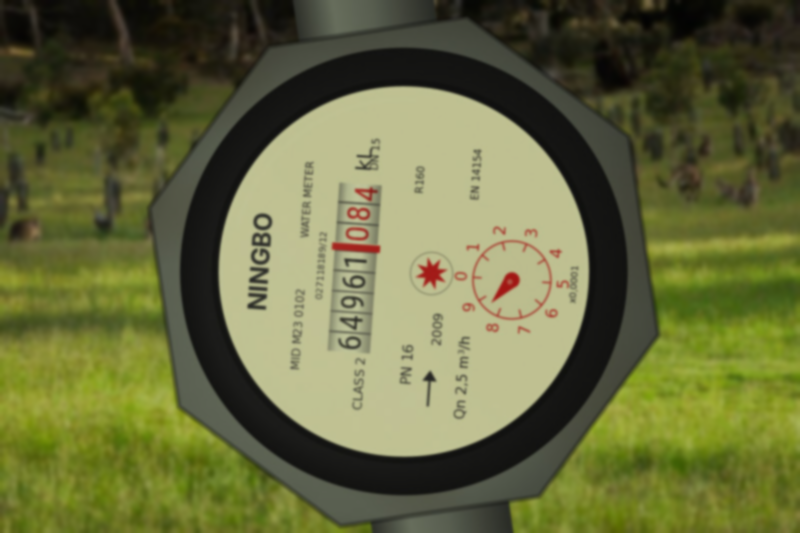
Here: **64961.0838** kL
